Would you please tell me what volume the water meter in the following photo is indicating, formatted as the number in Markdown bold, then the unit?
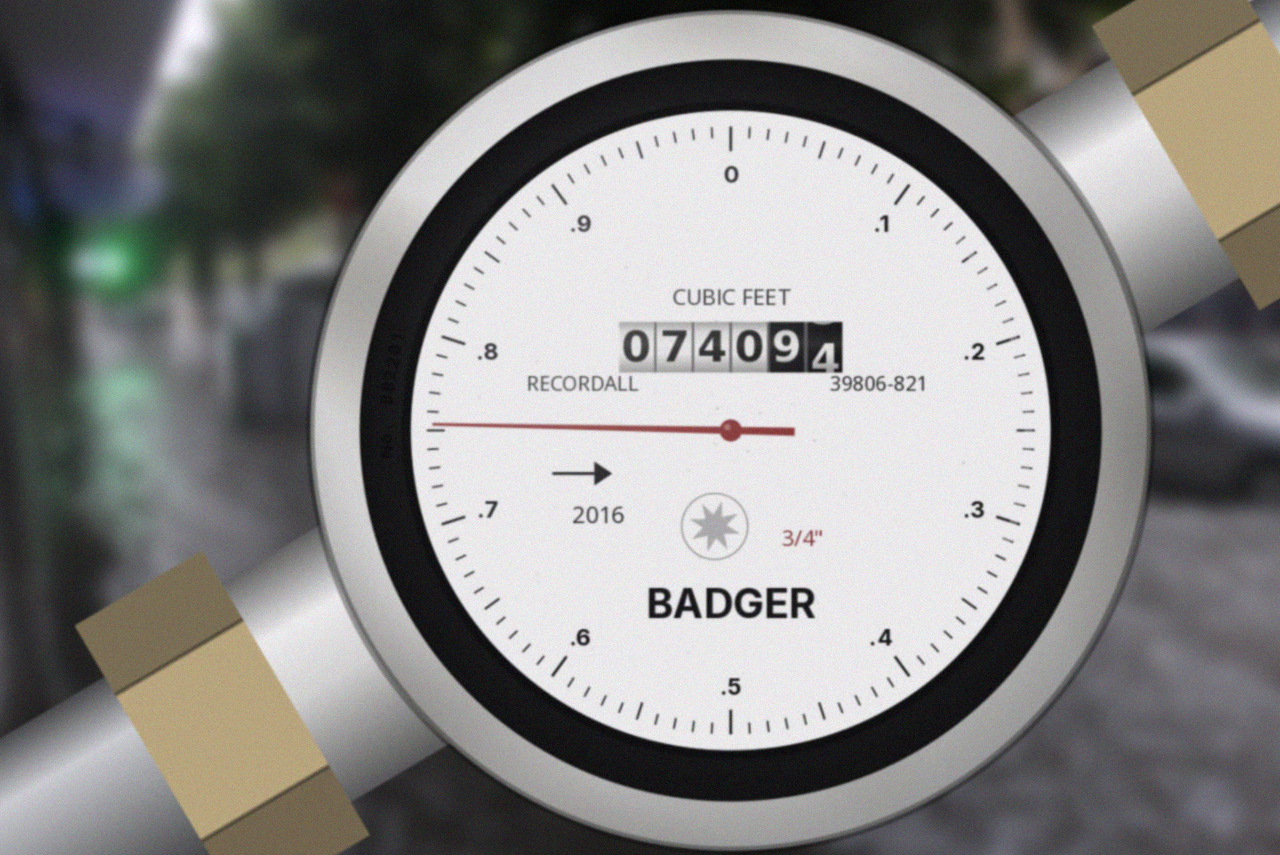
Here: **74093.75** ft³
